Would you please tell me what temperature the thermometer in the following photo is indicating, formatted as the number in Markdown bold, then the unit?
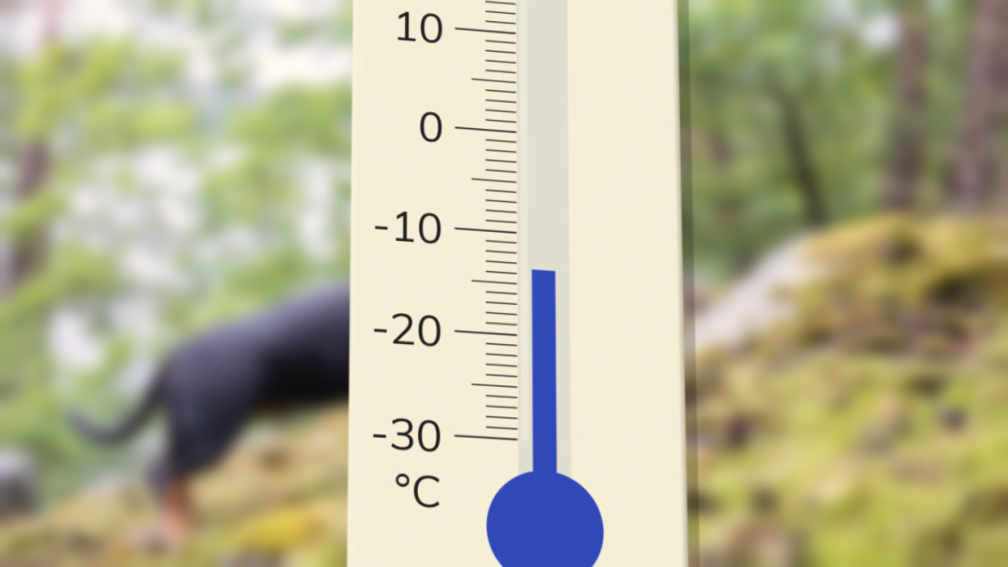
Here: **-13.5** °C
